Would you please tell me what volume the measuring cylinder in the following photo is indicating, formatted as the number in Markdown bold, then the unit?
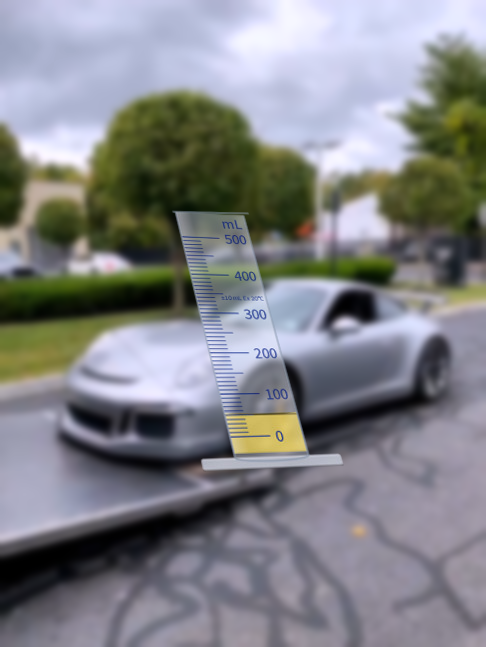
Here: **50** mL
